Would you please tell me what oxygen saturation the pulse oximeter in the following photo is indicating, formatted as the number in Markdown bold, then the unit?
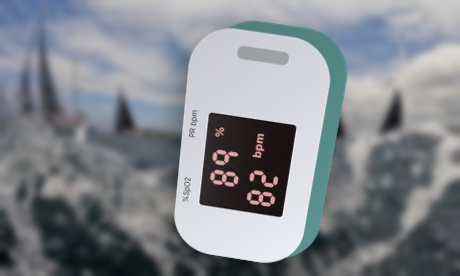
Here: **89** %
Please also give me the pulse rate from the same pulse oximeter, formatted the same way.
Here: **82** bpm
